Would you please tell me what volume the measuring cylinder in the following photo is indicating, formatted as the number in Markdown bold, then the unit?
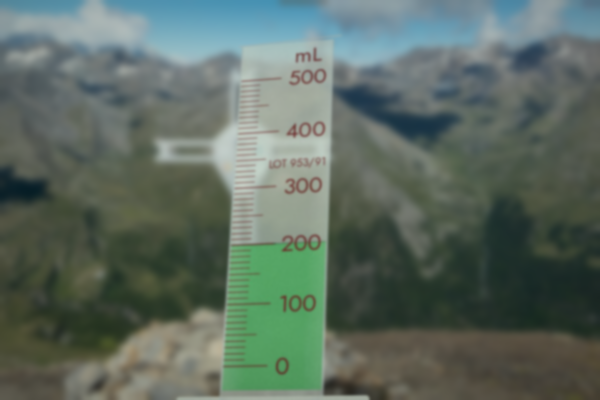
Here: **200** mL
